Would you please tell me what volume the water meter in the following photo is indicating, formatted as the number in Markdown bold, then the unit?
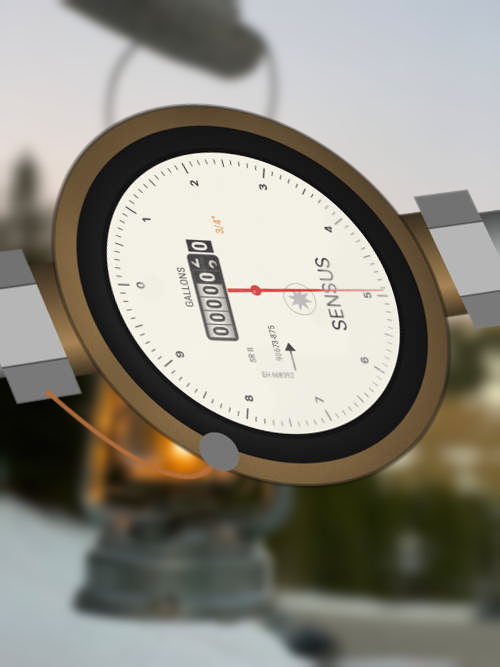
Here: **24.9** gal
